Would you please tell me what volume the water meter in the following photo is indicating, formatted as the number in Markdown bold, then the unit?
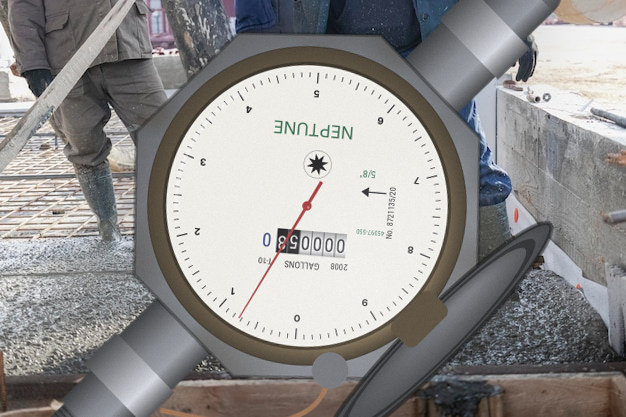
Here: **580.7** gal
